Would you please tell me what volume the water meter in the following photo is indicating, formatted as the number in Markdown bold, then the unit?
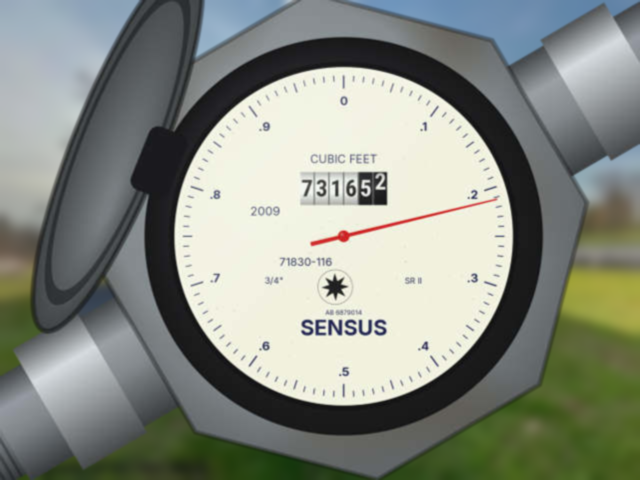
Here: **731652.21** ft³
